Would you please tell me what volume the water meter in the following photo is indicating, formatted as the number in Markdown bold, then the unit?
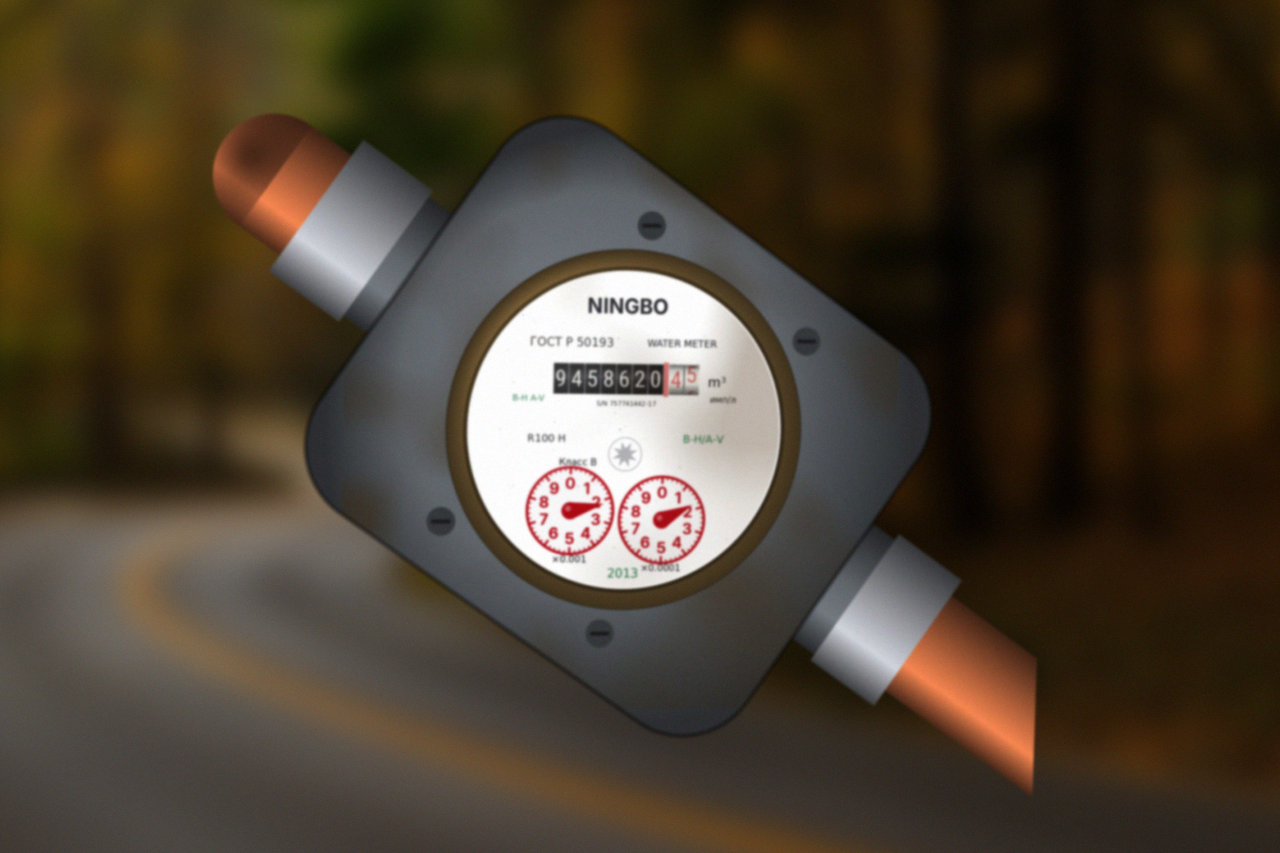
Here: **9458620.4521** m³
